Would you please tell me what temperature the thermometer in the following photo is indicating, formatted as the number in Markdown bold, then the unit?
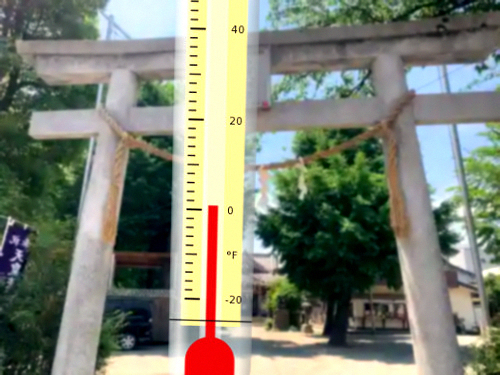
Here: **1** °F
